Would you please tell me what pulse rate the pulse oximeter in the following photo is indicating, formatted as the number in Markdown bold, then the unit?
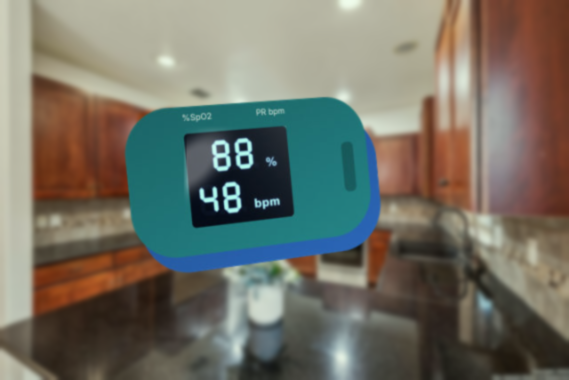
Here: **48** bpm
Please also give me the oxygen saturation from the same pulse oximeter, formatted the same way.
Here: **88** %
